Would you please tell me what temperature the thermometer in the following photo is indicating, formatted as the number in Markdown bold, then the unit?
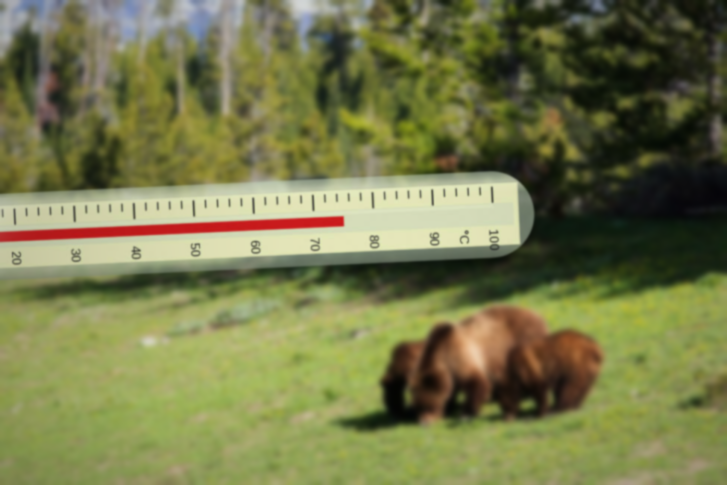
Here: **75** °C
